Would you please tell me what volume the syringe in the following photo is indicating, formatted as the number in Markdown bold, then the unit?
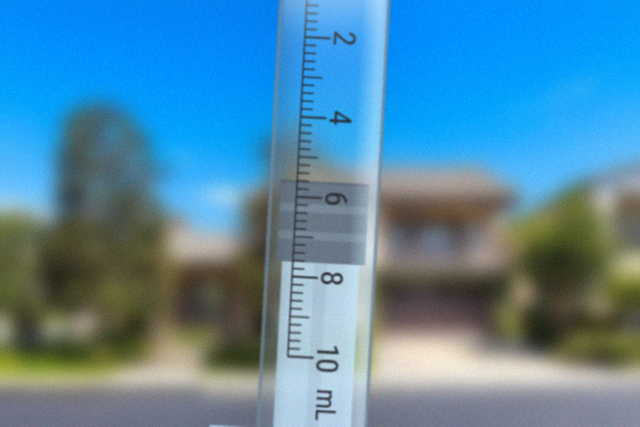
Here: **5.6** mL
